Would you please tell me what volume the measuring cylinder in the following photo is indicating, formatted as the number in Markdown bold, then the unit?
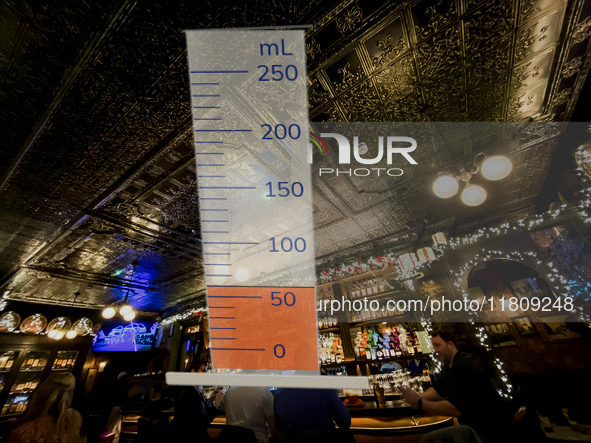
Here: **60** mL
